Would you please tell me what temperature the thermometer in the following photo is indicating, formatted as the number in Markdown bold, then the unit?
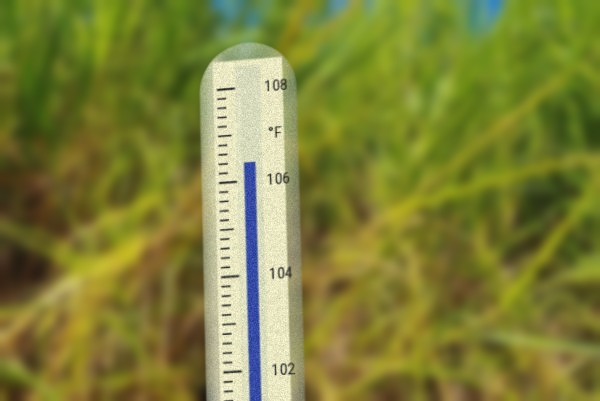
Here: **106.4** °F
